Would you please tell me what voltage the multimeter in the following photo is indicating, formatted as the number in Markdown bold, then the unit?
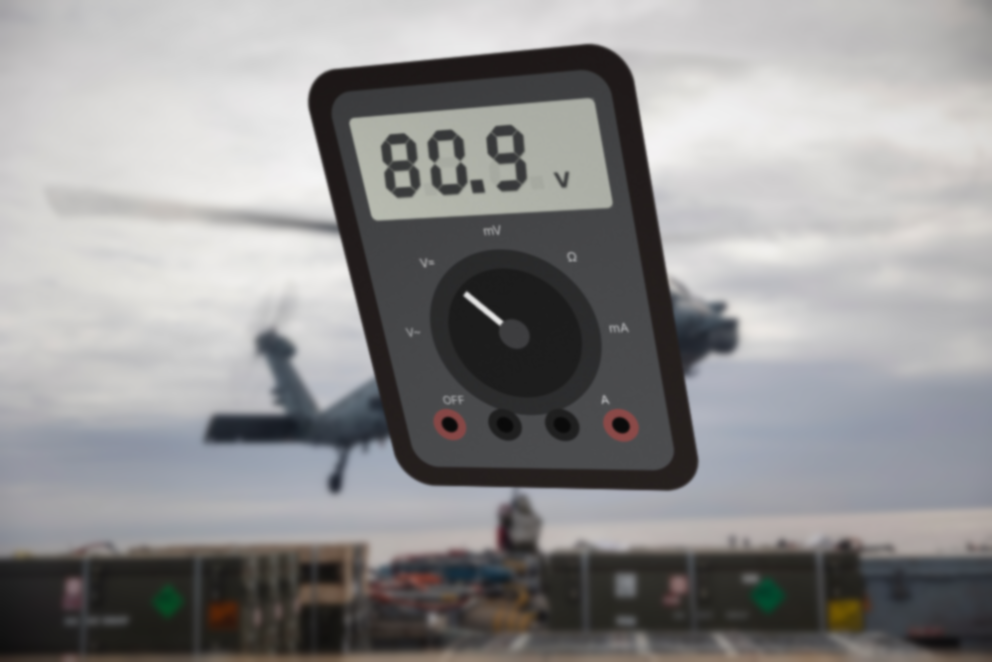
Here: **80.9** V
